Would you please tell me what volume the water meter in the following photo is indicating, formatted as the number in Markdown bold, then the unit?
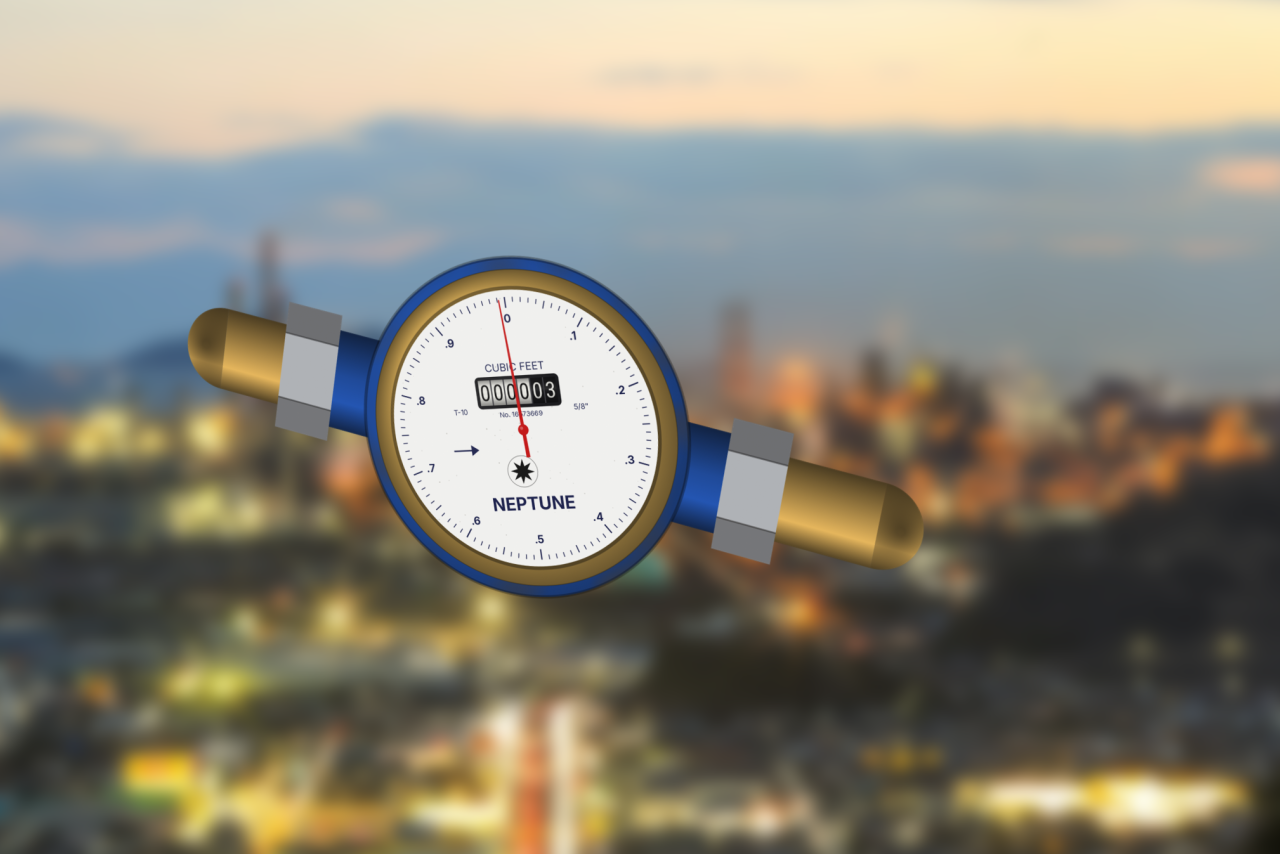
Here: **2.99** ft³
